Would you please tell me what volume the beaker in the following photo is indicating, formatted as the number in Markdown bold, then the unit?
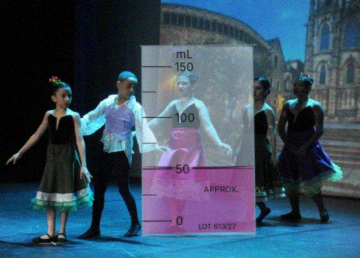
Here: **50** mL
